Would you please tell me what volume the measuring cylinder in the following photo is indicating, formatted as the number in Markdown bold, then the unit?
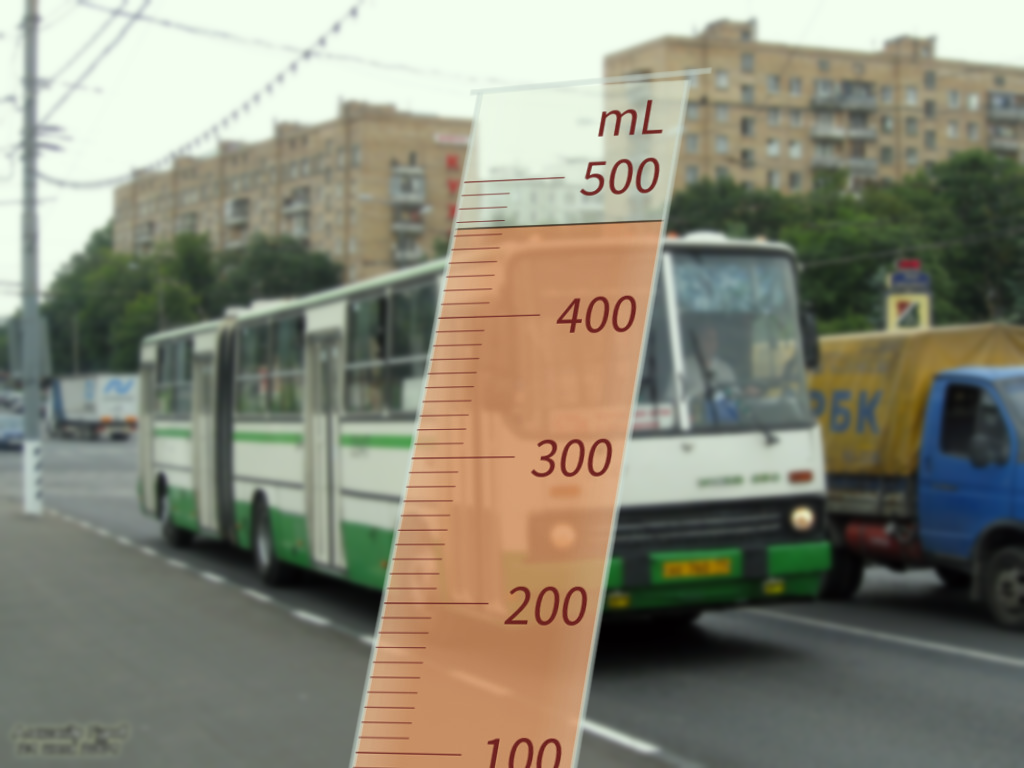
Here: **465** mL
